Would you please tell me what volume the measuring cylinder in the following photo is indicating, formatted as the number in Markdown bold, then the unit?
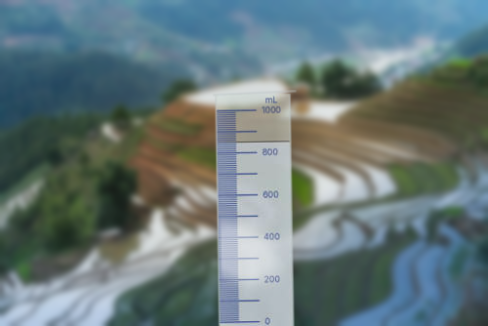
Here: **850** mL
